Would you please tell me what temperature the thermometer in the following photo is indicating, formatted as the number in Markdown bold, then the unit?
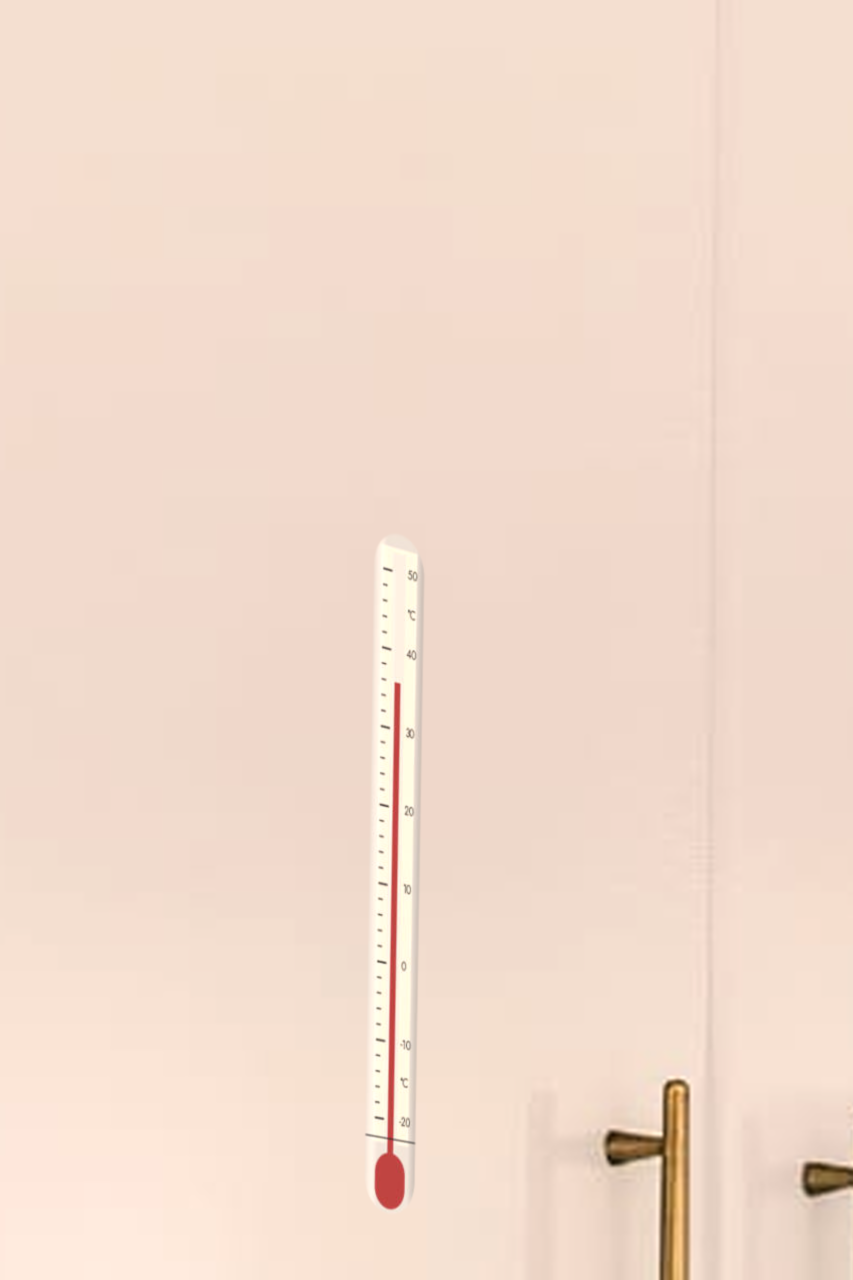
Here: **36** °C
